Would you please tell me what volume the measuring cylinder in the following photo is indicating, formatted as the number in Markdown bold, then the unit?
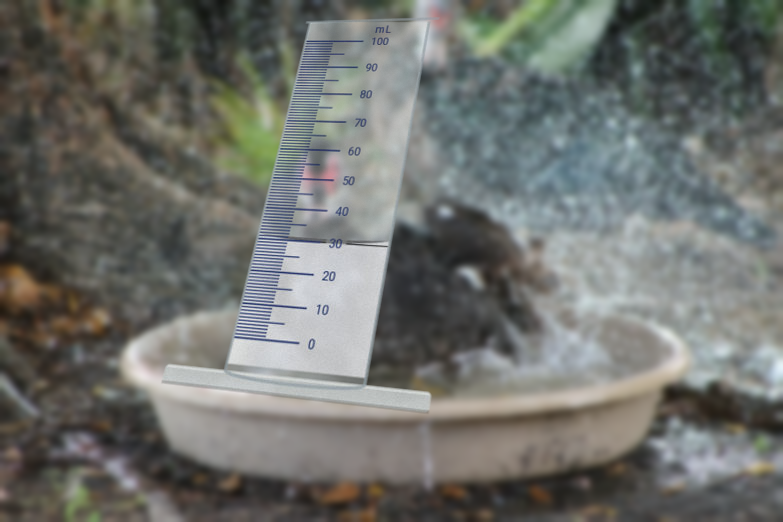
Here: **30** mL
